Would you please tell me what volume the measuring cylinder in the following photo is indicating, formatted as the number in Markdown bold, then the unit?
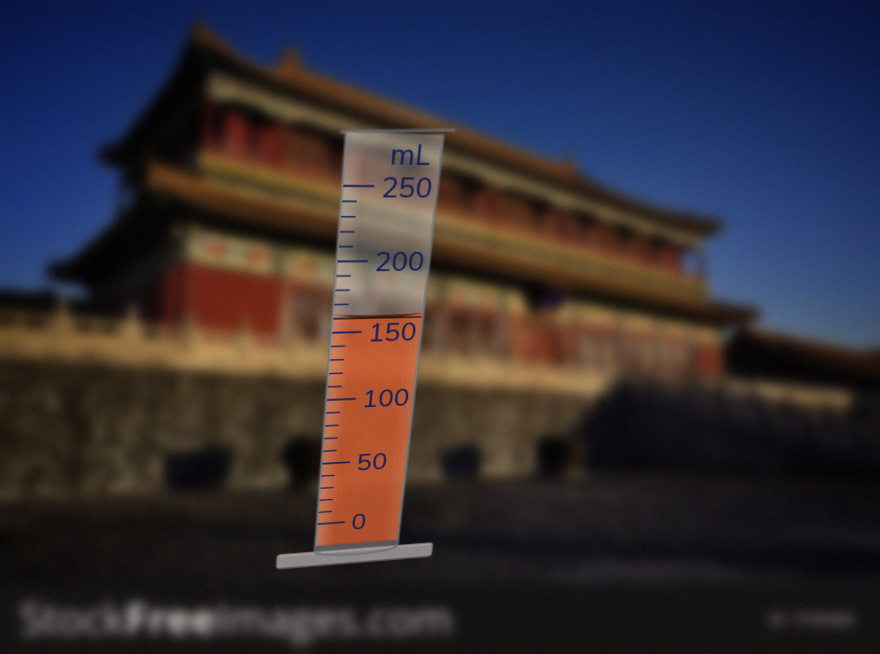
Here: **160** mL
